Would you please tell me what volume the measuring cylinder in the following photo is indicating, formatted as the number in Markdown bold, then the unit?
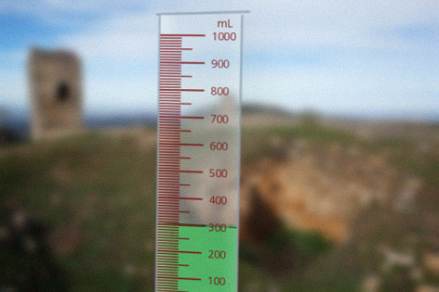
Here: **300** mL
